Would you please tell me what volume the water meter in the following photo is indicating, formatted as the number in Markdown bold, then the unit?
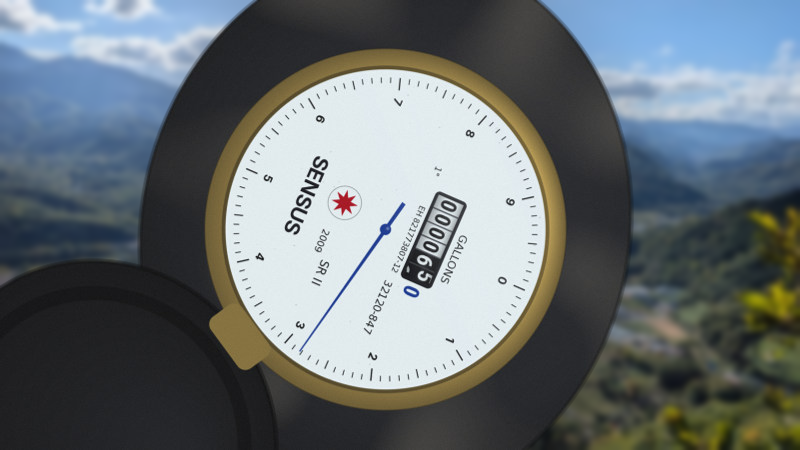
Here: **652.8** gal
